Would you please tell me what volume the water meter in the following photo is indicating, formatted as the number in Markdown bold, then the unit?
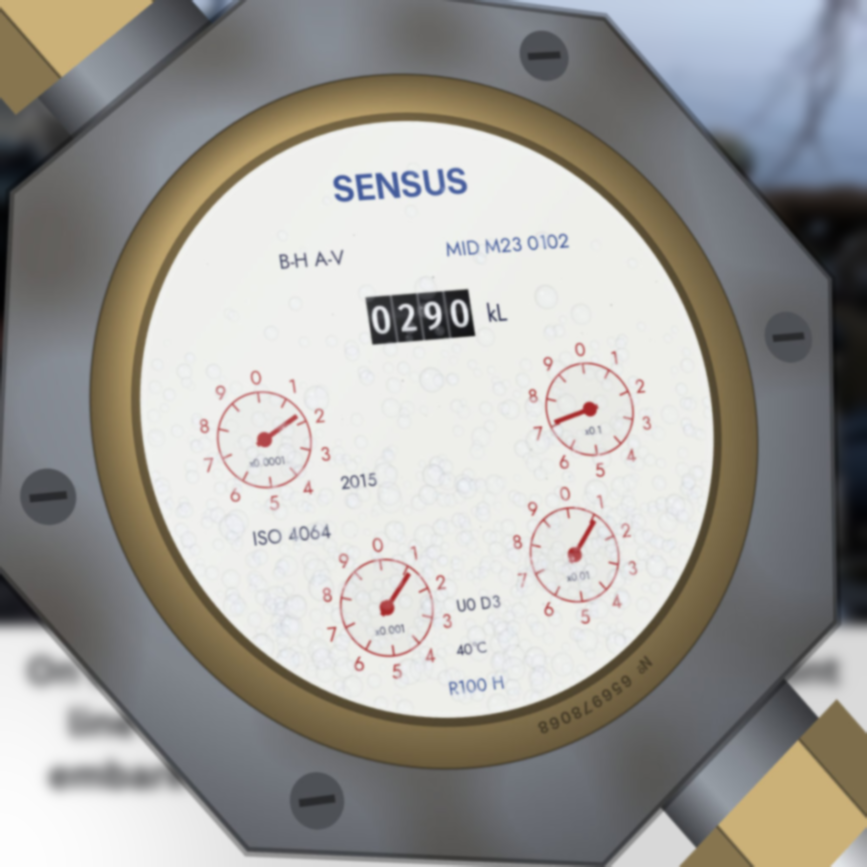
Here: **290.7111** kL
